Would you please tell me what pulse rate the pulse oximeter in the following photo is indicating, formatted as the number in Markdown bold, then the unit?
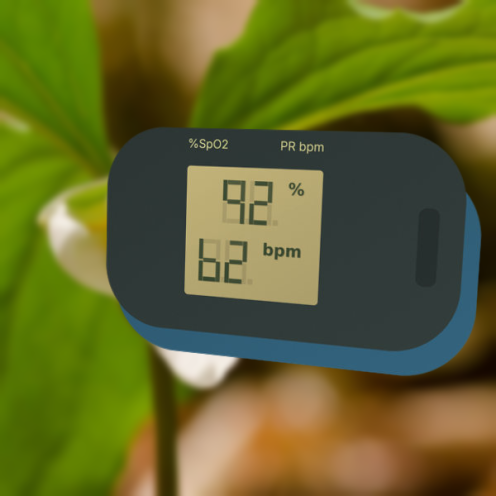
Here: **62** bpm
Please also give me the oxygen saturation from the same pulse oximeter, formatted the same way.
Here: **92** %
